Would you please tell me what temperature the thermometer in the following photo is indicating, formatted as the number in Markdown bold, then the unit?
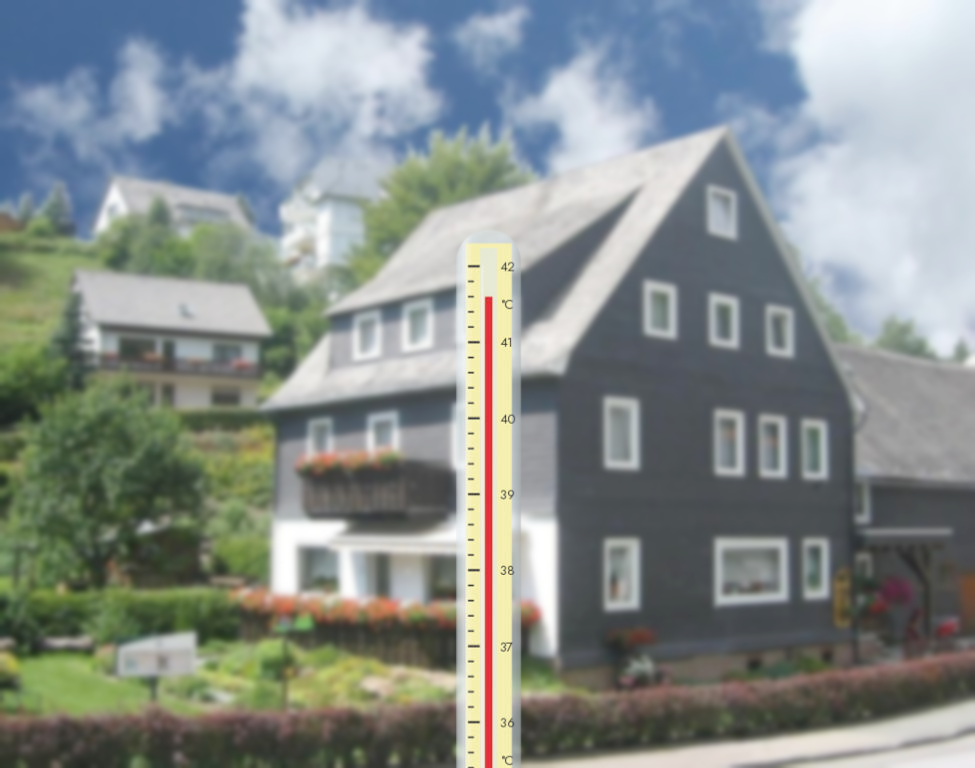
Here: **41.6** °C
